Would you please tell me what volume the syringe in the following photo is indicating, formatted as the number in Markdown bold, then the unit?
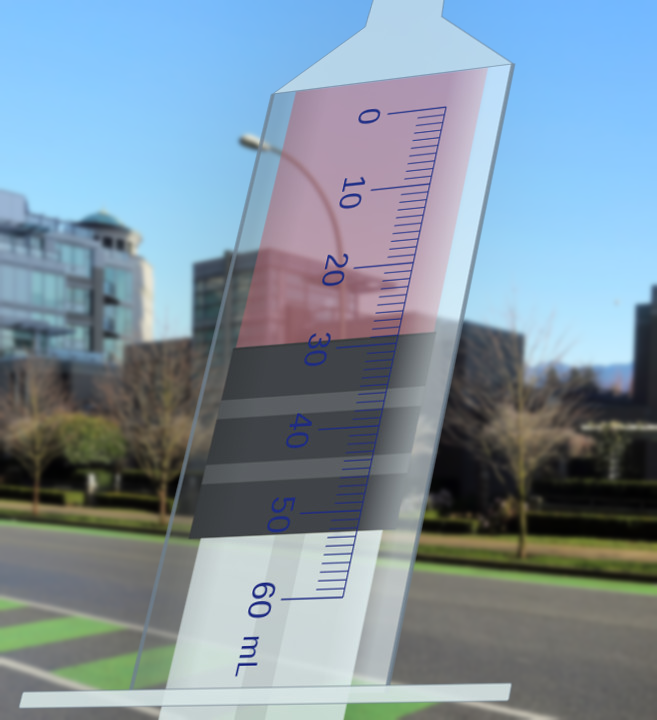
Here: **29** mL
